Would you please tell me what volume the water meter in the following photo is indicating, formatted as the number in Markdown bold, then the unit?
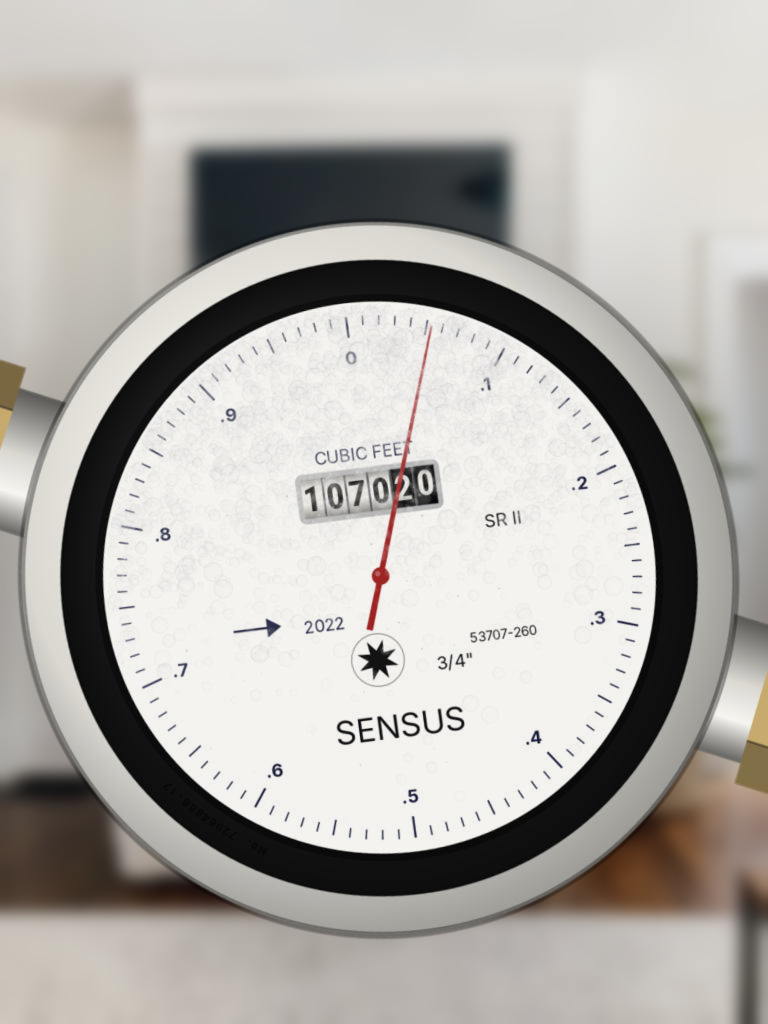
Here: **107020.05** ft³
